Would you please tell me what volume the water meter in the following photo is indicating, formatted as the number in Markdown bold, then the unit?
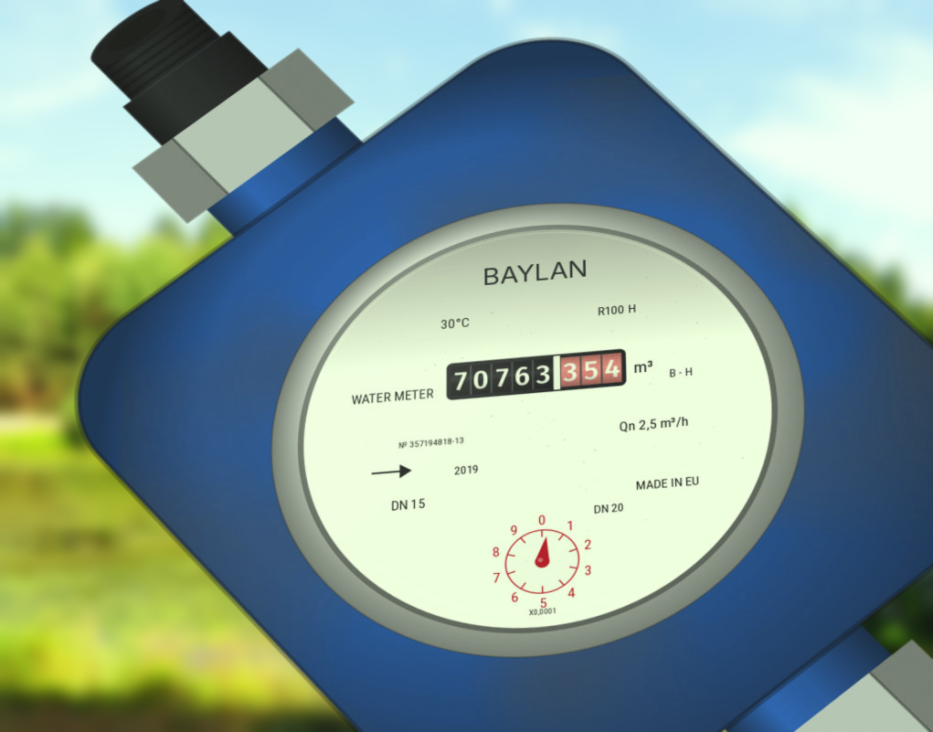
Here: **70763.3540** m³
